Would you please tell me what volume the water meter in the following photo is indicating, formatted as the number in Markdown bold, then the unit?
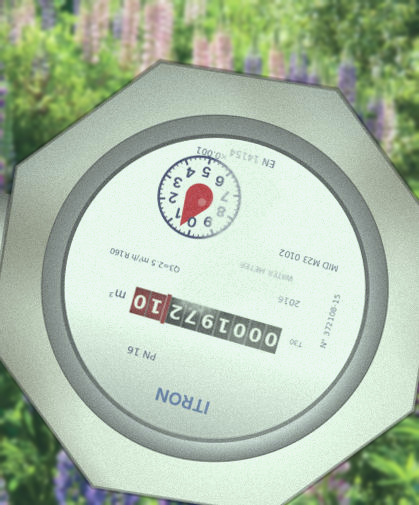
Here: **1972.100** m³
